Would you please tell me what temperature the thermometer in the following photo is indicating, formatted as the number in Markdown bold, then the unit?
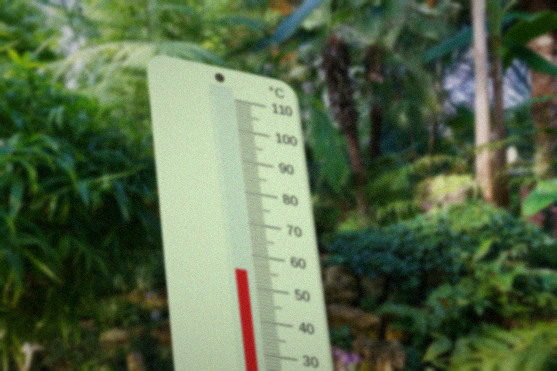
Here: **55** °C
